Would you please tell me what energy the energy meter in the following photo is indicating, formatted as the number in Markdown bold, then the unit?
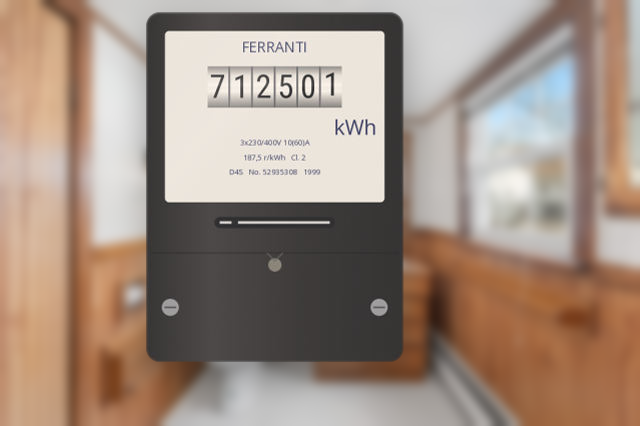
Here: **712501** kWh
